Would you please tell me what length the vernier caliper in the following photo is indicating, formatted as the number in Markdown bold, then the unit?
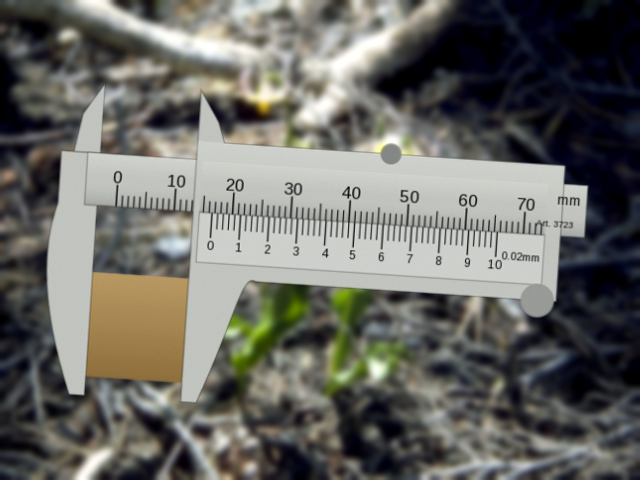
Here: **16.5** mm
